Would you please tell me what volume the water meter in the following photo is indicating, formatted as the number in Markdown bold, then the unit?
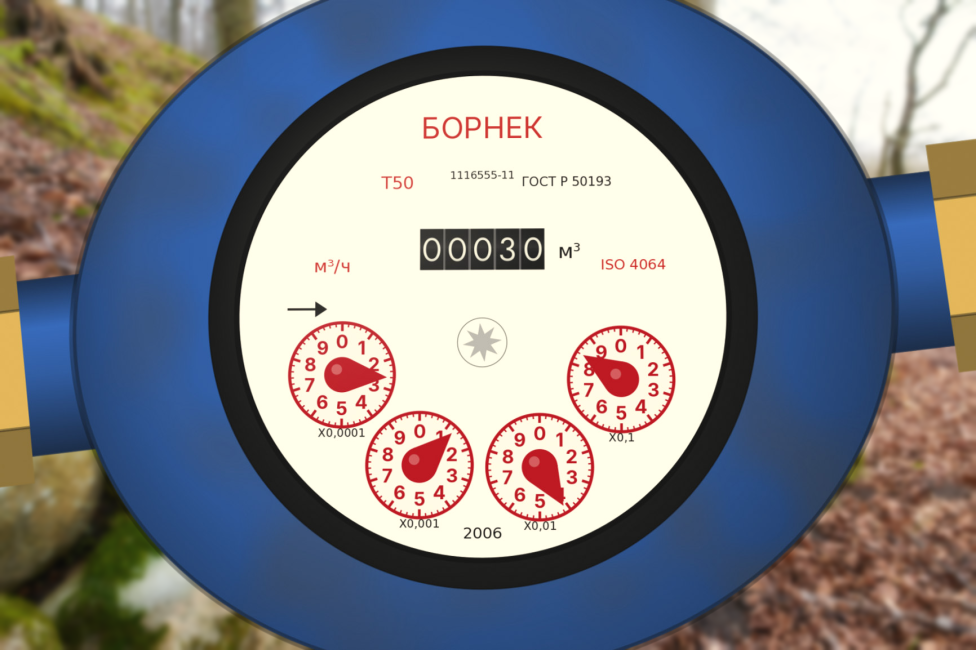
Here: **30.8412** m³
